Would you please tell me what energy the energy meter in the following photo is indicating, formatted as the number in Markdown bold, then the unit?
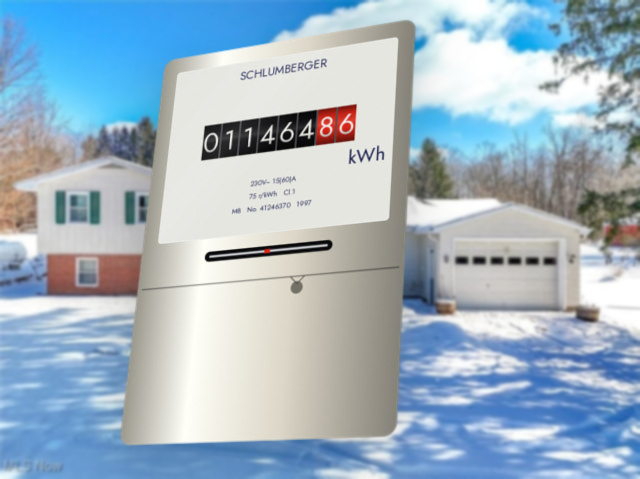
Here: **11464.86** kWh
